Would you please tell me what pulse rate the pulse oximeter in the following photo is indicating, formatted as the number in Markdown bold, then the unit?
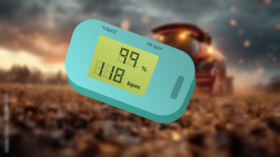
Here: **118** bpm
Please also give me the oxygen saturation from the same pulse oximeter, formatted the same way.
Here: **99** %
